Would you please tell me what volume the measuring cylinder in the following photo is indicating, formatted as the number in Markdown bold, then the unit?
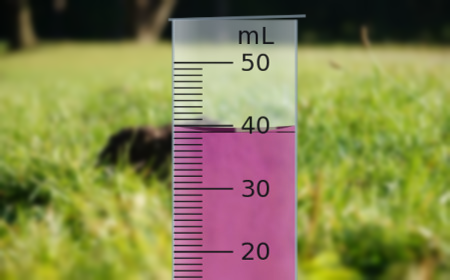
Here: **39** mL
